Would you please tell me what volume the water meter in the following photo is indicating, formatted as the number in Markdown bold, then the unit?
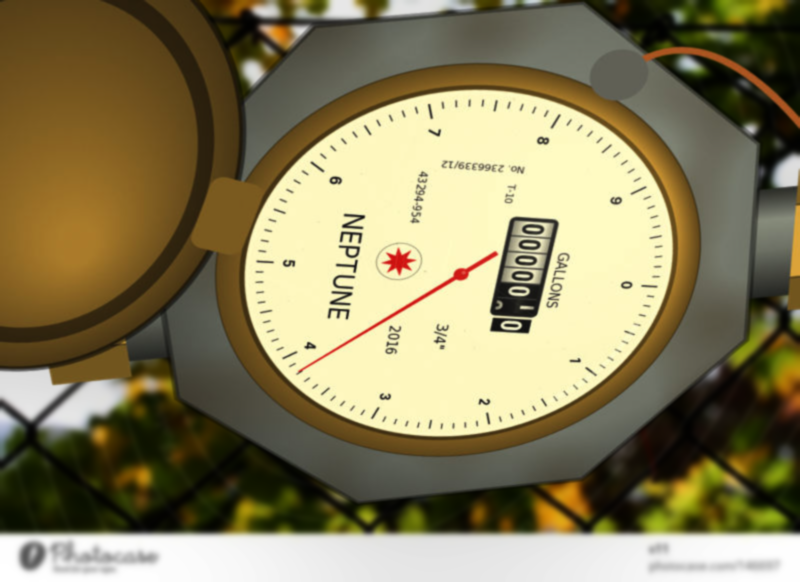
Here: **13.8** gal
